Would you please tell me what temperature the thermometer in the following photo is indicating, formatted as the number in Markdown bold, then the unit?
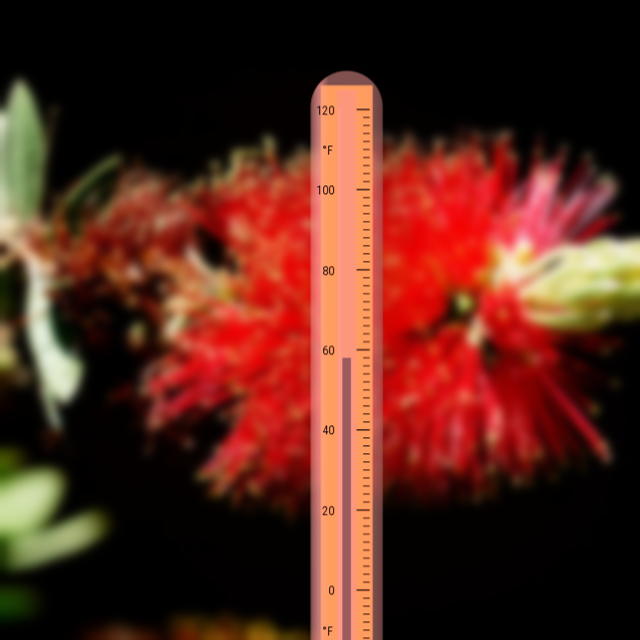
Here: **58** °F
